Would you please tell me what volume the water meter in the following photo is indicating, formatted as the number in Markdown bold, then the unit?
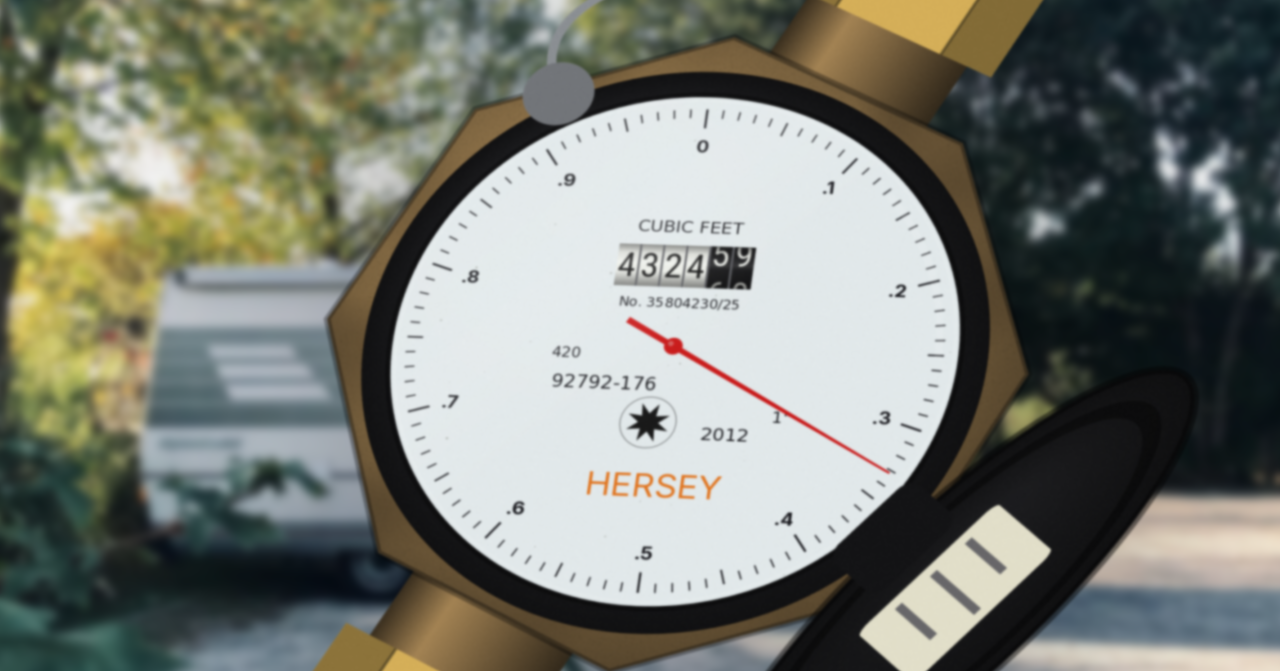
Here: **432459.33** ft³
